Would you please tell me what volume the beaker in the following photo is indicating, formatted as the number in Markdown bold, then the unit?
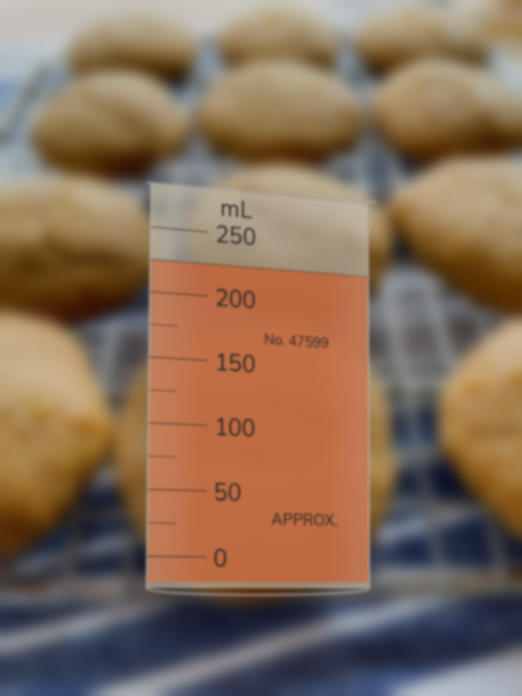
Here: **225** mL
